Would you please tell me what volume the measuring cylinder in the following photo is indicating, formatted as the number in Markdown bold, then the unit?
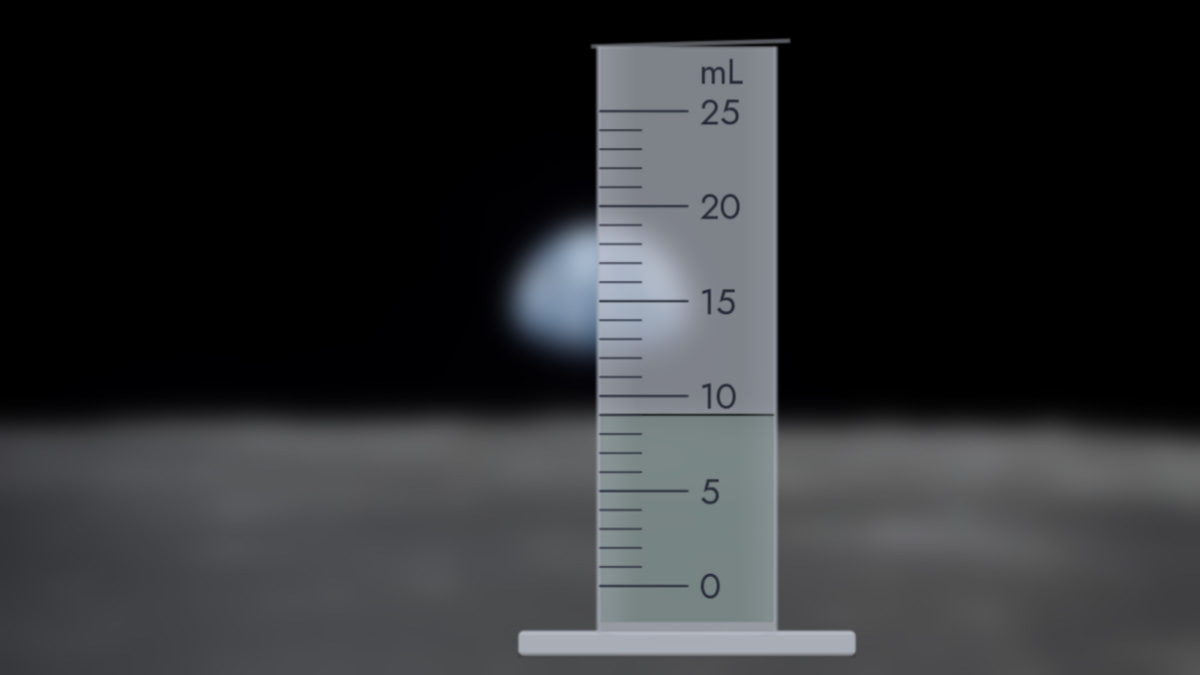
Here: **9** mL
